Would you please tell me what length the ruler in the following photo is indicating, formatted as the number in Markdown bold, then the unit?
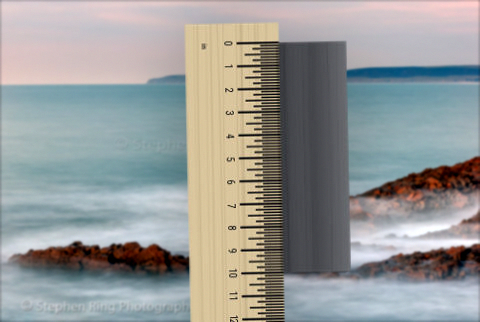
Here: **10** in
